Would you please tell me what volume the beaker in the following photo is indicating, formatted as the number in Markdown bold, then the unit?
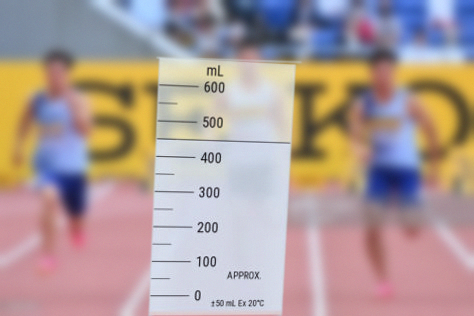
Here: **450** mL
